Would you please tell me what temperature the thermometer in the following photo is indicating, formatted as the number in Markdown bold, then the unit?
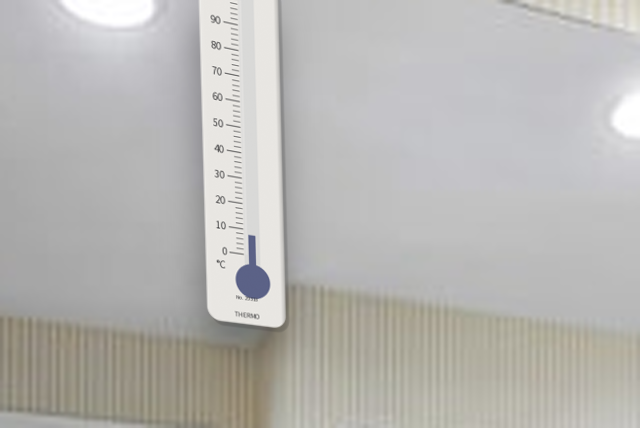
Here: **8** °C
